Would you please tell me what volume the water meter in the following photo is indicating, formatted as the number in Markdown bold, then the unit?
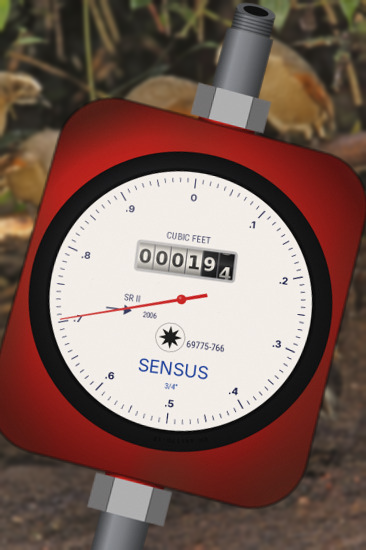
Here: **193.70** ft³
